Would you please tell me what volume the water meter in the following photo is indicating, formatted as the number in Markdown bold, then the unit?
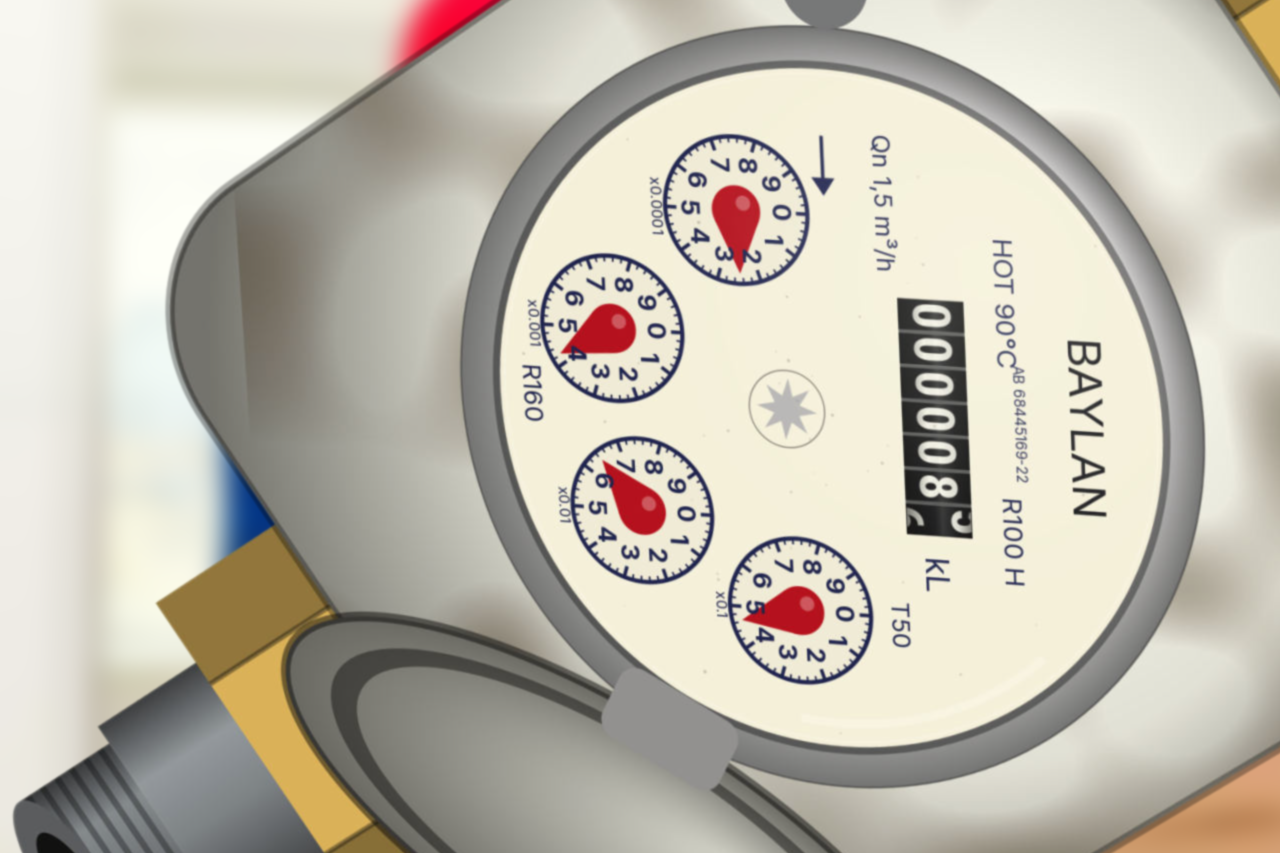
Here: **85.4642** kL
